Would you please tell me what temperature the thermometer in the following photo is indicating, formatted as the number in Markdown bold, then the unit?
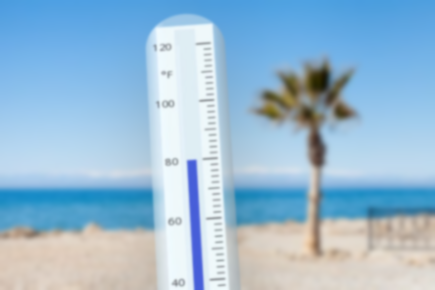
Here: **80** °F
